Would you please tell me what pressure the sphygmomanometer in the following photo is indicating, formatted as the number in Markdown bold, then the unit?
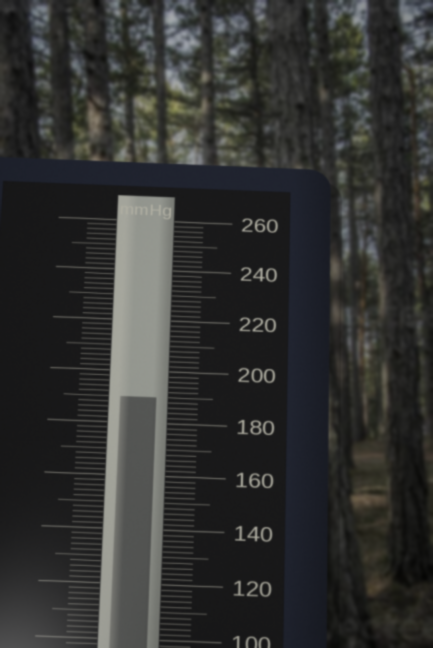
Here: **190** mmHg
